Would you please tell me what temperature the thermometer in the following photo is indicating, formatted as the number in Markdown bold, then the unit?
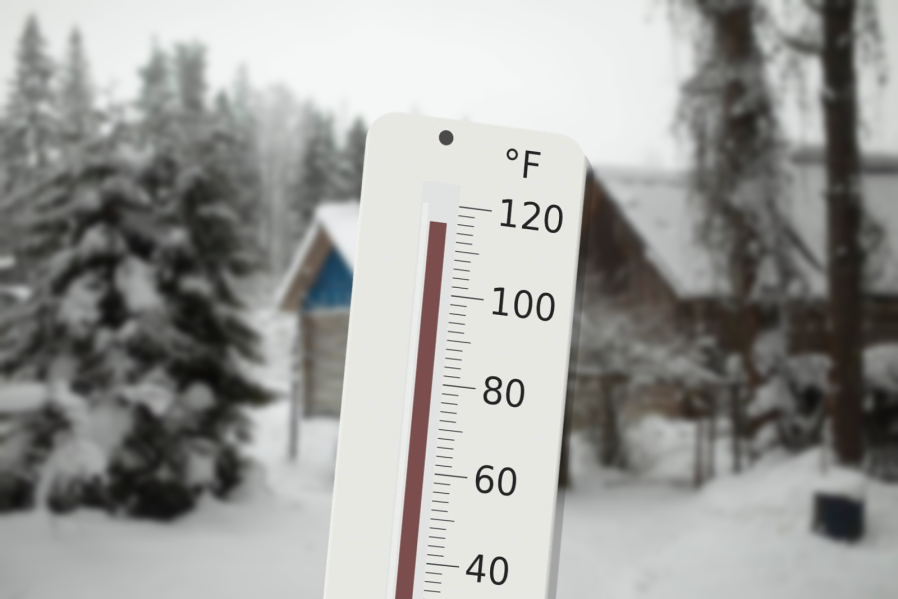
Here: **116** °F
